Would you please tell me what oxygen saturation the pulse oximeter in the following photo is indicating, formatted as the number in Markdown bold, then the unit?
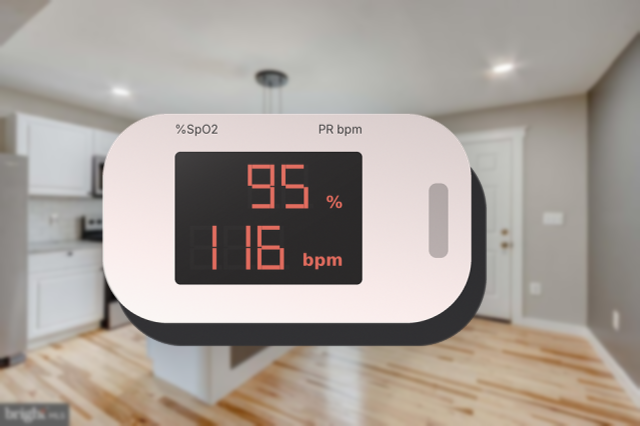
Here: **95** %
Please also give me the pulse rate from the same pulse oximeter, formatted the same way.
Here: **116** bpm
